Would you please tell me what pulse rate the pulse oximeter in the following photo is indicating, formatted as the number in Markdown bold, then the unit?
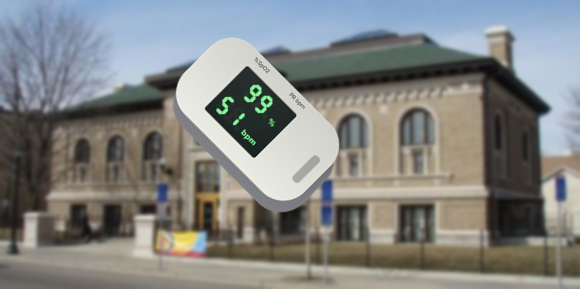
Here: **51** bpm
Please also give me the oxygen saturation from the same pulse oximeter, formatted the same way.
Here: **99** %
